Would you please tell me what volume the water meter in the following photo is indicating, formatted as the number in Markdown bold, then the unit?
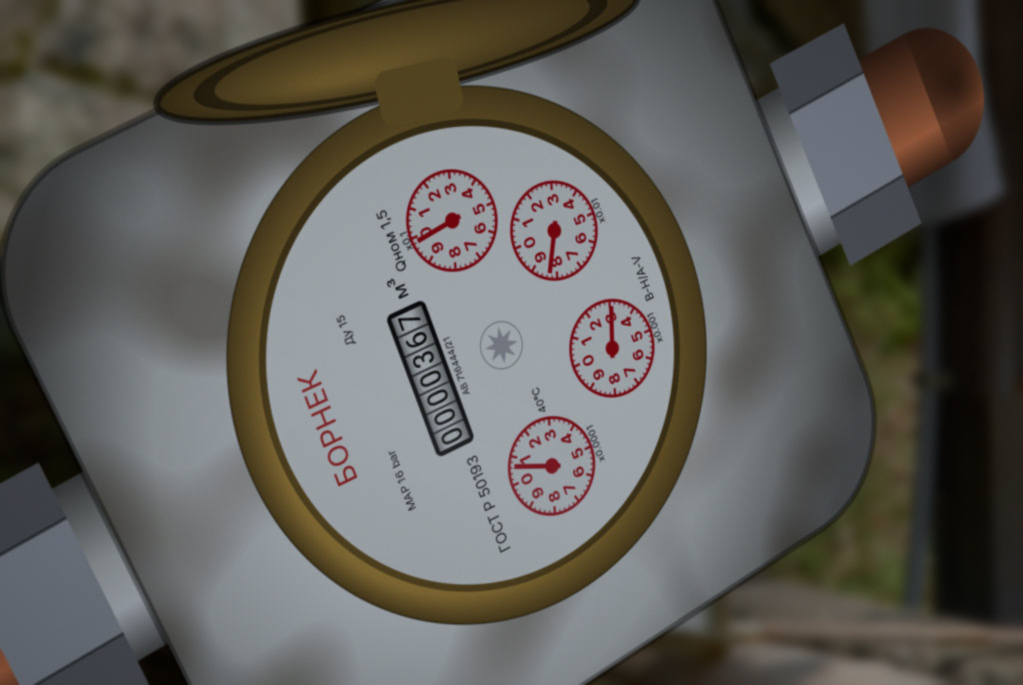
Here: **366.9830** m³
